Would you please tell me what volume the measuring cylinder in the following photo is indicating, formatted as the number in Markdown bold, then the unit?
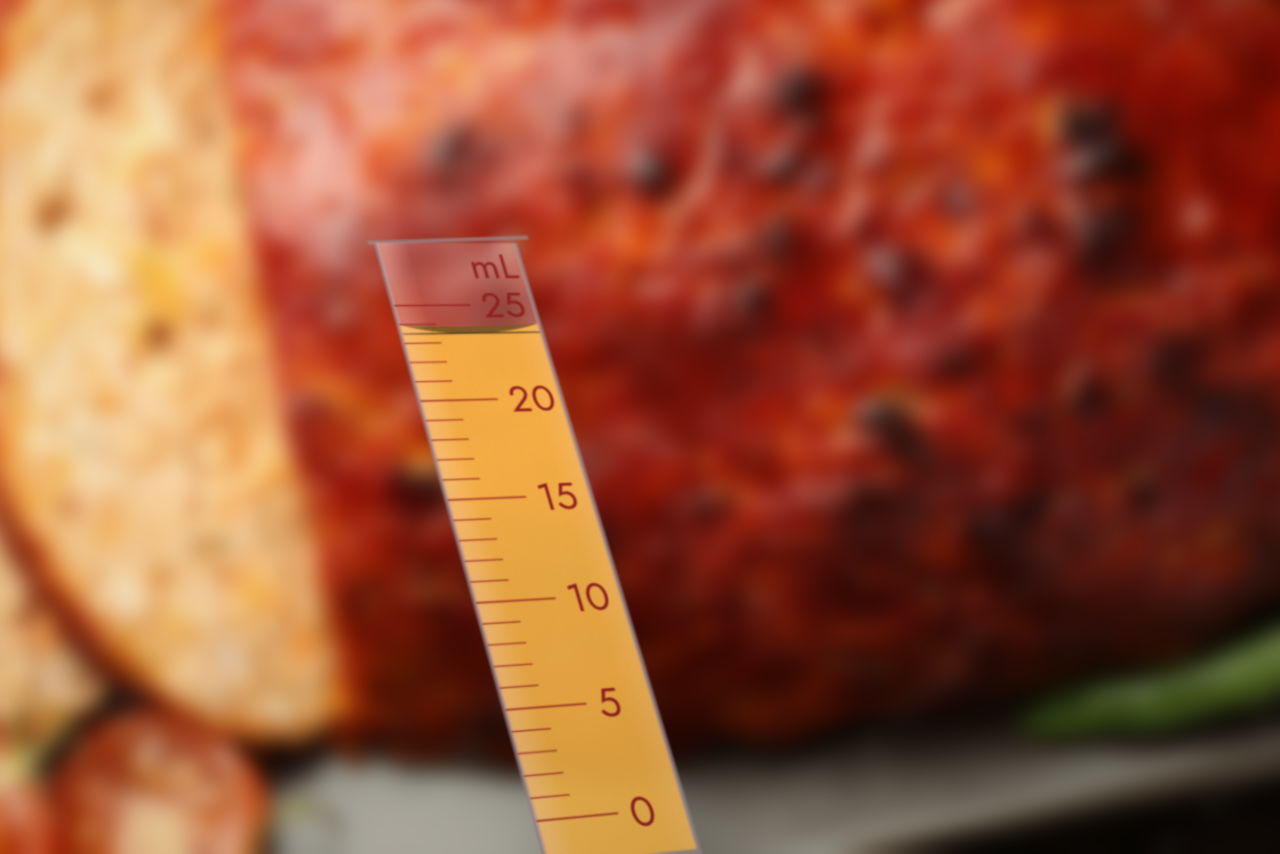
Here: **23.5** mL
